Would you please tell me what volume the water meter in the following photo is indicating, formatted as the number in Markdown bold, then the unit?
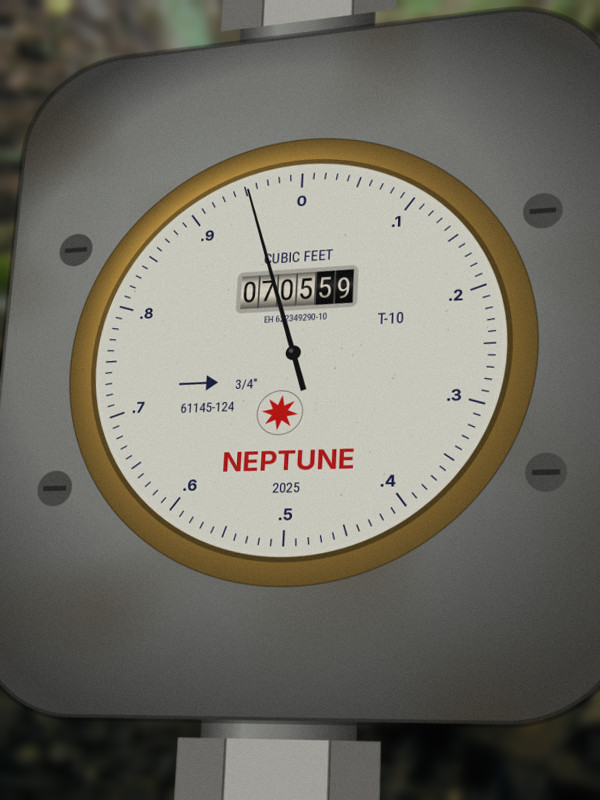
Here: **70558.95** ft³
